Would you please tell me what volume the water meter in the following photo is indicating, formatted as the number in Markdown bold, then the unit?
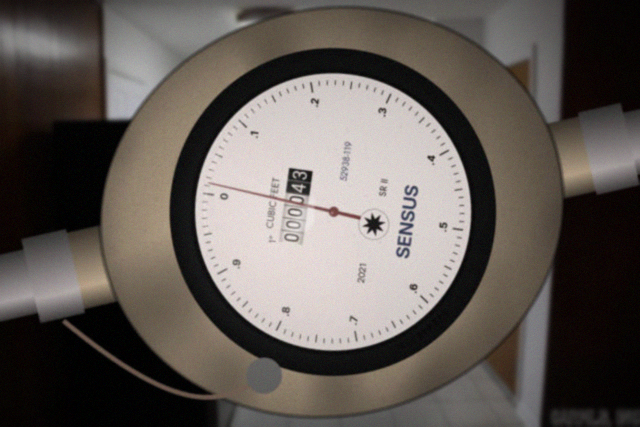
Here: **43.01** ft³
